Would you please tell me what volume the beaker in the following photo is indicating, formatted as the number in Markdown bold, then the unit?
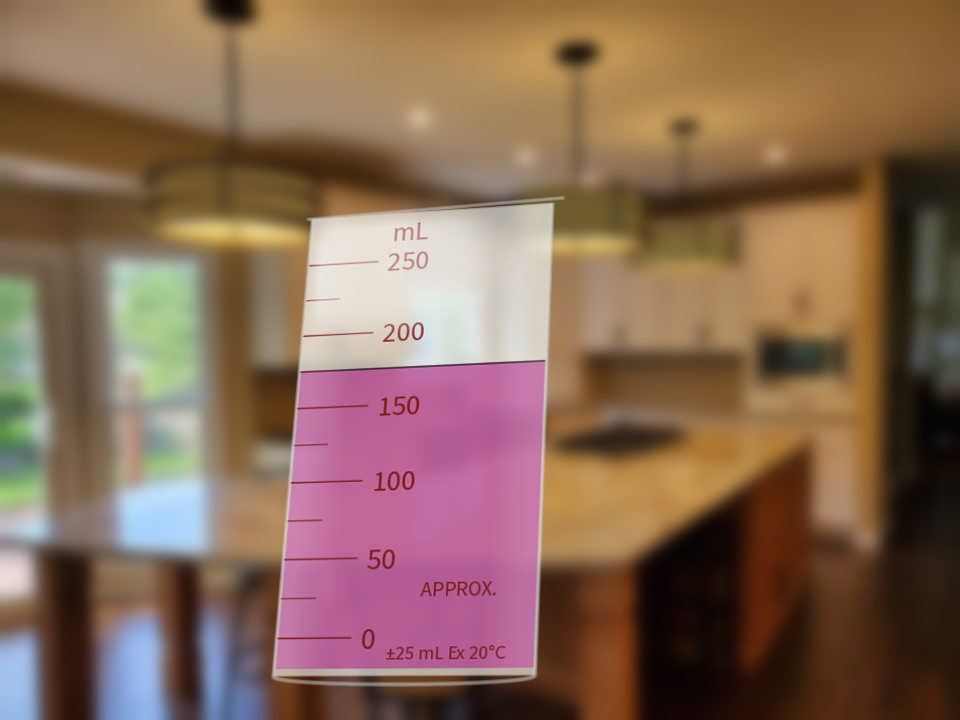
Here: **175** mL
